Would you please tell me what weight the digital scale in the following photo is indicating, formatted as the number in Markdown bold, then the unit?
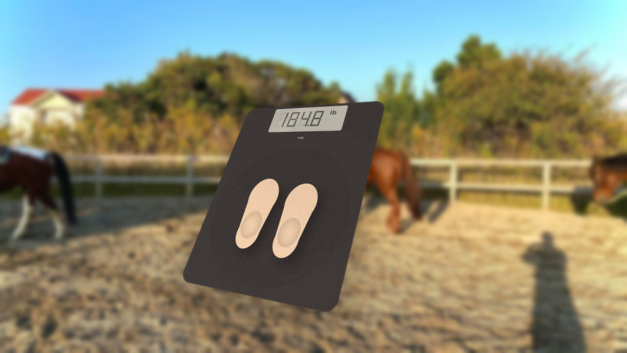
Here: **184.8** lb
